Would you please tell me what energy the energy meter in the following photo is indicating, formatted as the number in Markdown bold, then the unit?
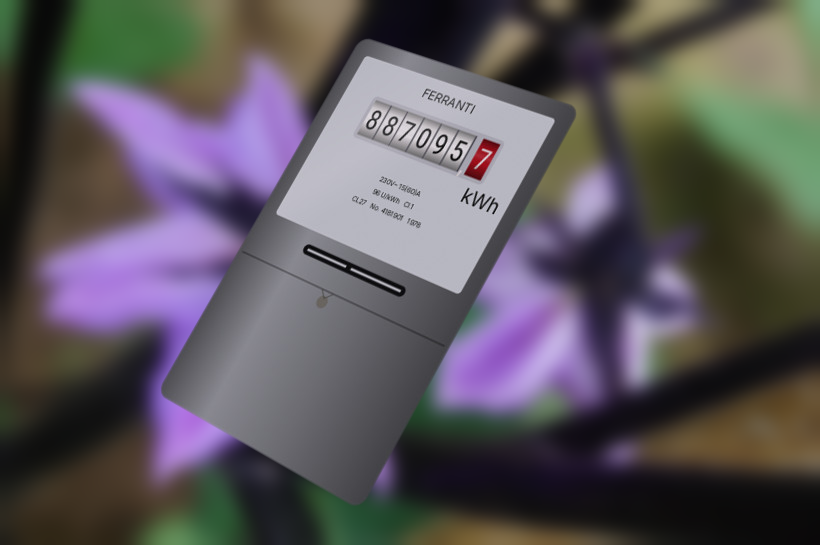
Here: **887095.7** kWh
